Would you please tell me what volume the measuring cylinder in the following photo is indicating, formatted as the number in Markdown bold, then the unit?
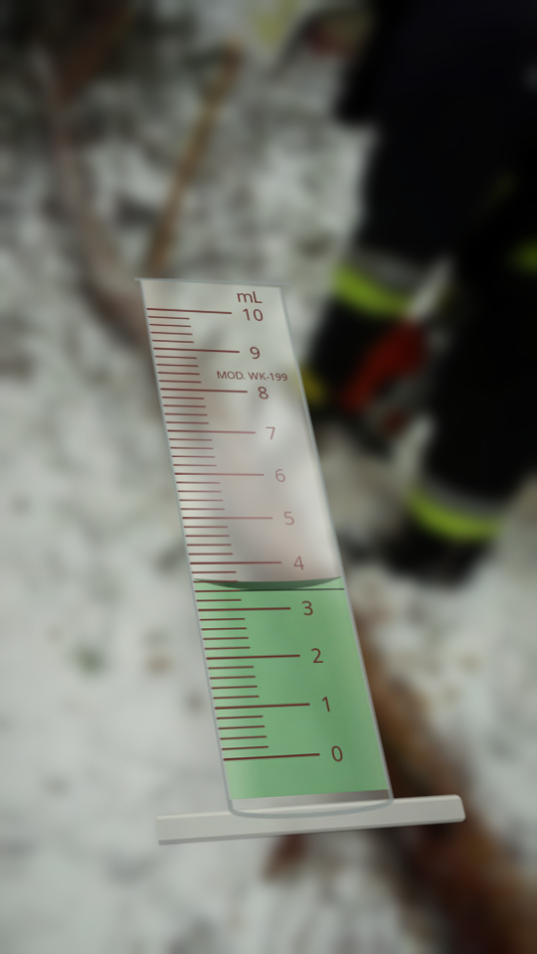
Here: **3.4** mL
